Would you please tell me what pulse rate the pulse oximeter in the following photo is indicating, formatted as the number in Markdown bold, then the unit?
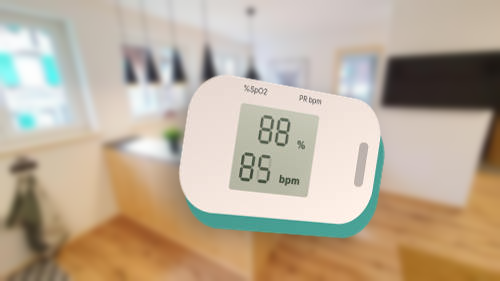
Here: **85** bpm
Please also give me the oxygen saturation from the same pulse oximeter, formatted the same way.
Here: **88** %
